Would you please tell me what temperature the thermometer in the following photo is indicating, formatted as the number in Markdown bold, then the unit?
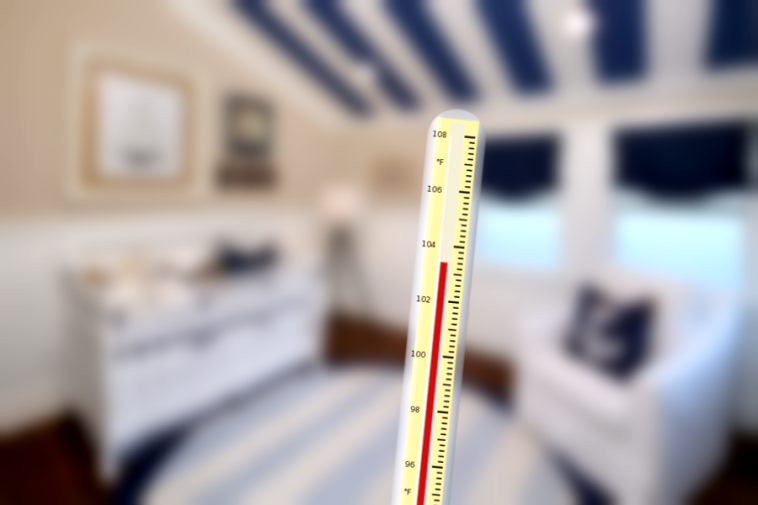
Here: **103.4** °F
